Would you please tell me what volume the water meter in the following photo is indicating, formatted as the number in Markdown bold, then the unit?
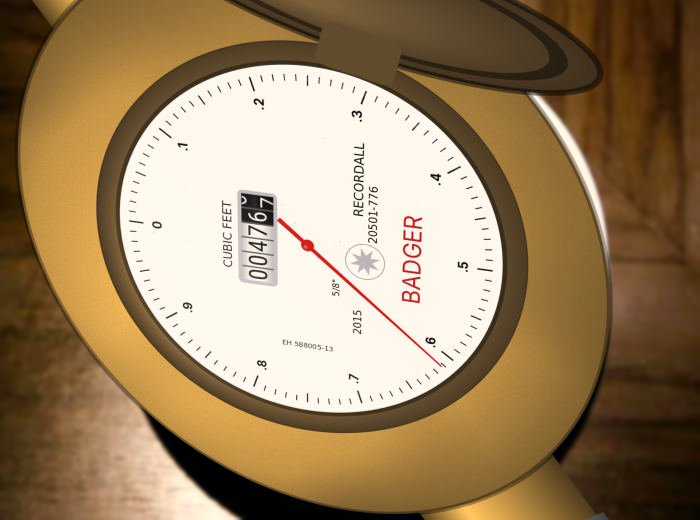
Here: **4766.61** ft³
